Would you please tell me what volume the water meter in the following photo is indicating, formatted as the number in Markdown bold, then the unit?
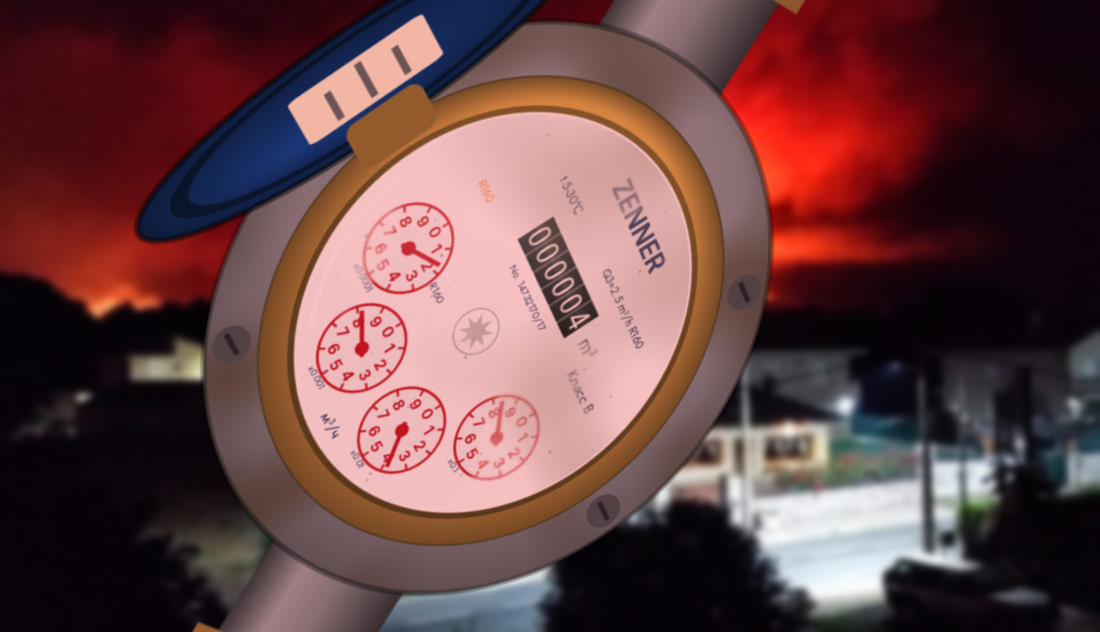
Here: **4.8381** m³
